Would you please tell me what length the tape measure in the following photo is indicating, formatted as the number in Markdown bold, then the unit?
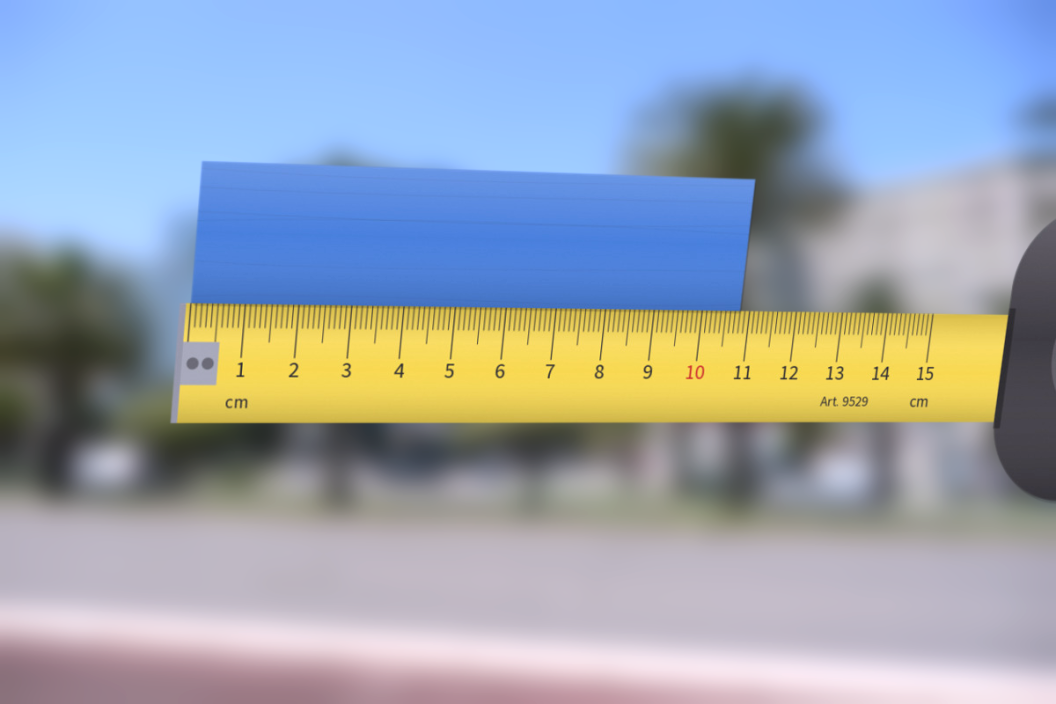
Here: **10.8** cm
